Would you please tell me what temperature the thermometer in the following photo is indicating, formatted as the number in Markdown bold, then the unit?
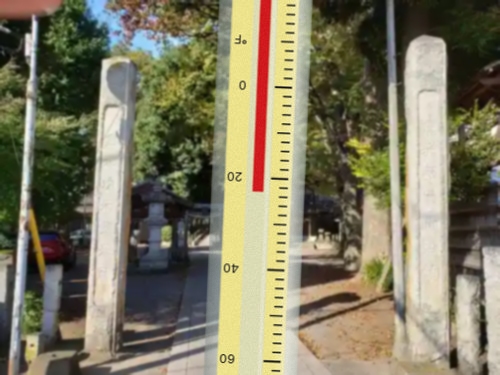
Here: **23** °F
